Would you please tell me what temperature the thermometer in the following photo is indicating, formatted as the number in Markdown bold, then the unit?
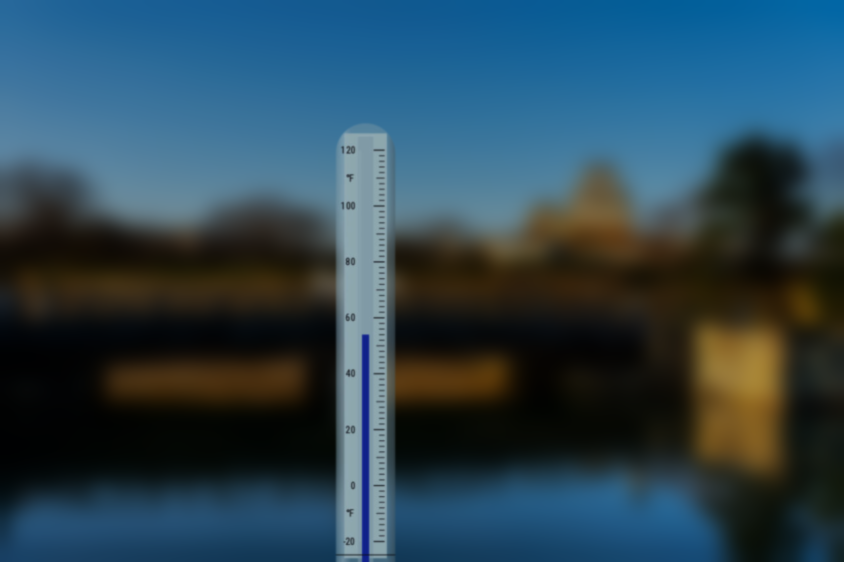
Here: **54** °F
